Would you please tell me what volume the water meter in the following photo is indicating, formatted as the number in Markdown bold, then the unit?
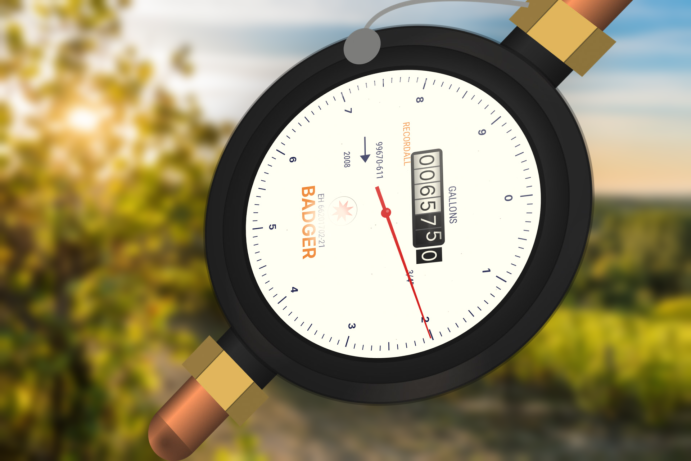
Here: **65752.0** gal
